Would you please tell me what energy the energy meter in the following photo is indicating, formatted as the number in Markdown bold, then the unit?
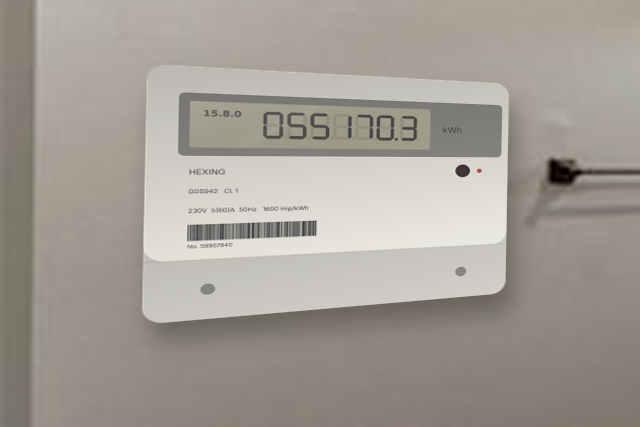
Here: **55170.3** kWh
